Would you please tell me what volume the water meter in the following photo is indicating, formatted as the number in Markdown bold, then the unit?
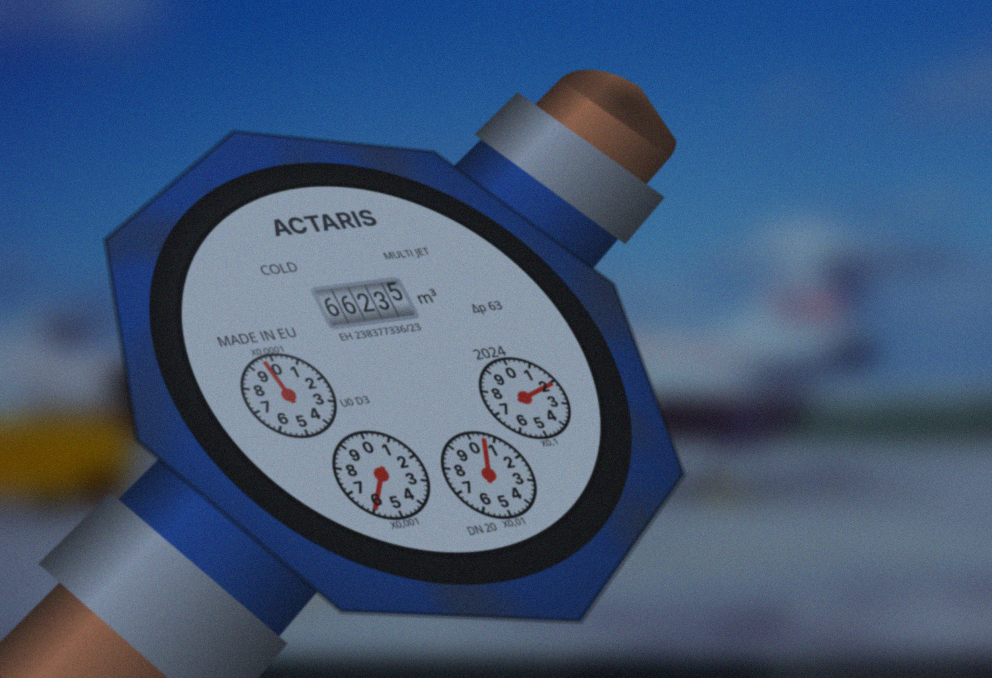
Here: **66235.2059** m³
